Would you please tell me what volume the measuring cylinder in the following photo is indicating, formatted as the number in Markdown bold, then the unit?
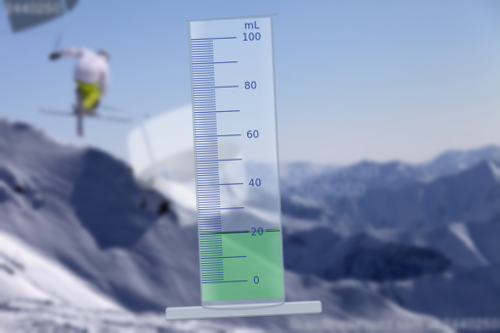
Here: **20** mL
